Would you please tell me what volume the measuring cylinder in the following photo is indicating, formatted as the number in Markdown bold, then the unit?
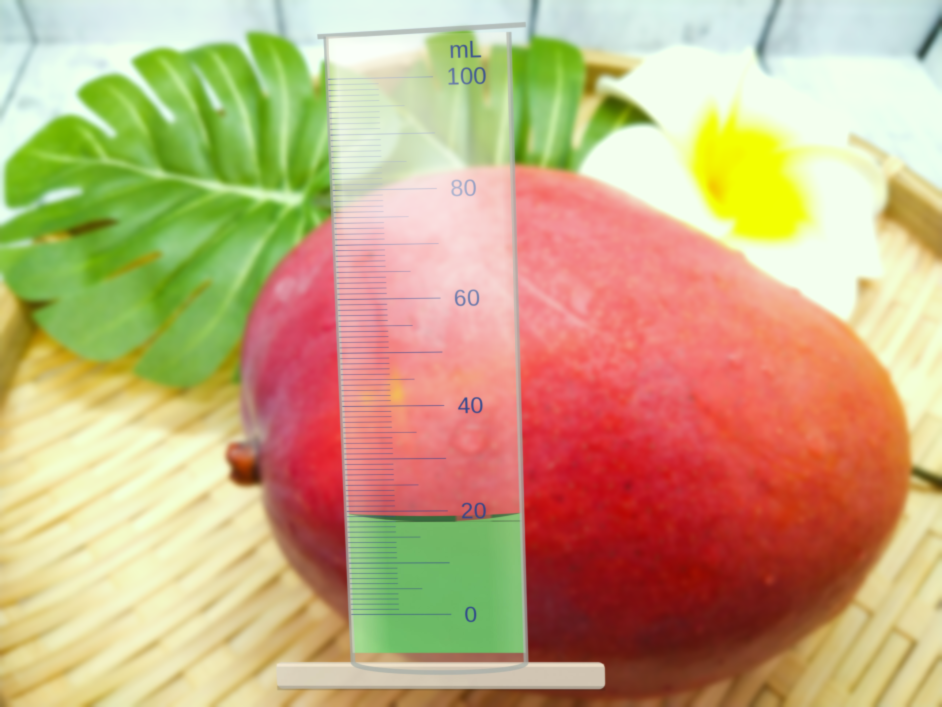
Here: **18** mL
